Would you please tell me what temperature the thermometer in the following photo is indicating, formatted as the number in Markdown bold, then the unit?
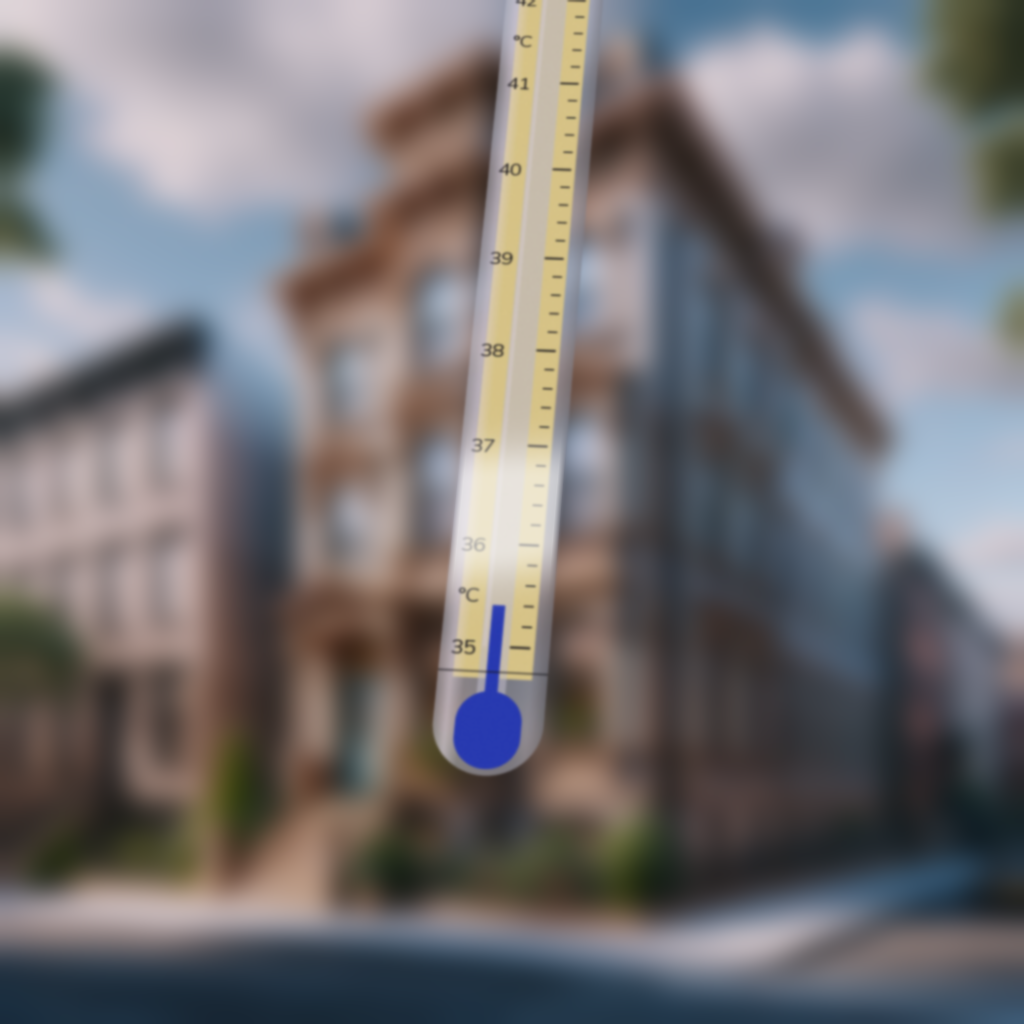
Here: **35.4** °C
